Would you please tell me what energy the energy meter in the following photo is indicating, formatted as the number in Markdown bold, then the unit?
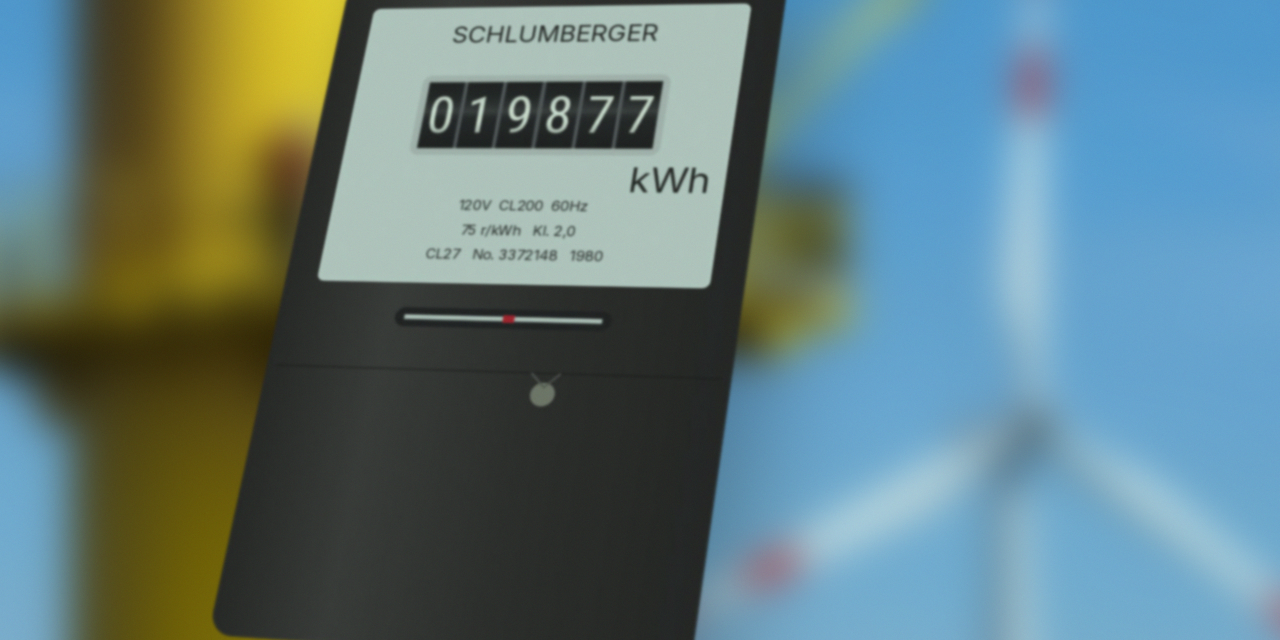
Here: **19877** kWh
